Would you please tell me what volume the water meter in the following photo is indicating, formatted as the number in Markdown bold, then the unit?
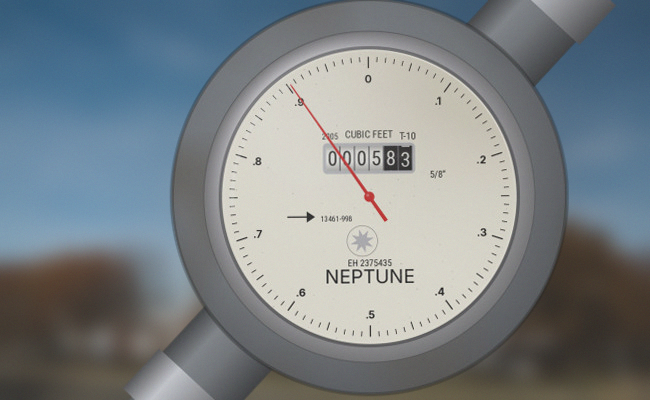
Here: **582.90** ft³
